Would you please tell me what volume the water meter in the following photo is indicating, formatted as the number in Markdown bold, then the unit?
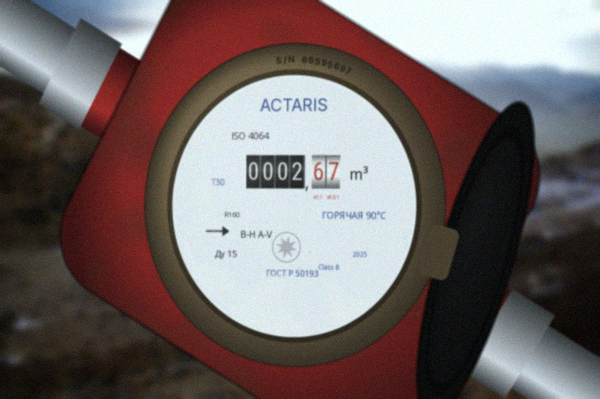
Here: **2.67** m³
